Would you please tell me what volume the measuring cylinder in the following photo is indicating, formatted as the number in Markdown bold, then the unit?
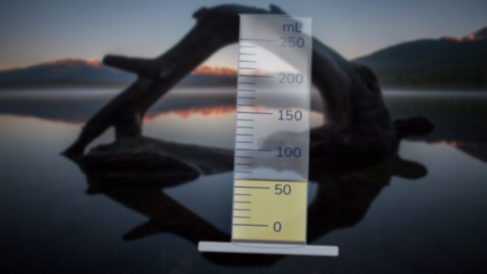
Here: **60** mL
